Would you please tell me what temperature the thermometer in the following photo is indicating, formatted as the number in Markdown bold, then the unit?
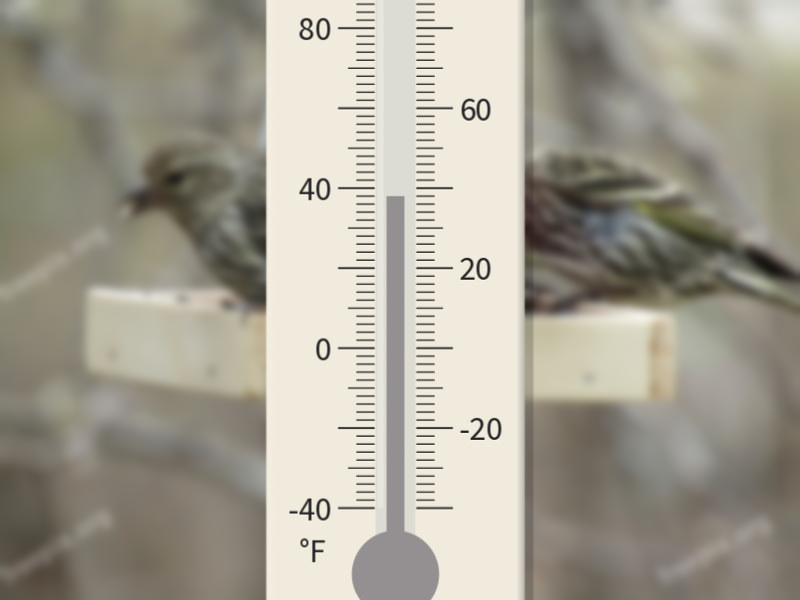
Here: **38** °F
